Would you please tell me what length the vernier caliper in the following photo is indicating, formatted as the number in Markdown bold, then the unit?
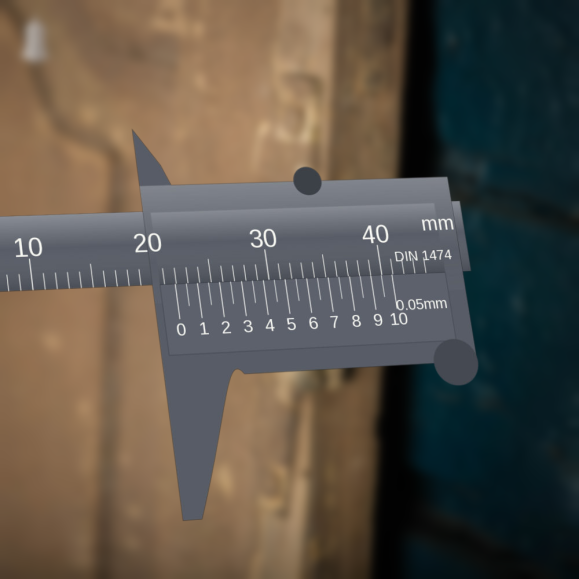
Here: **21.9** mm
